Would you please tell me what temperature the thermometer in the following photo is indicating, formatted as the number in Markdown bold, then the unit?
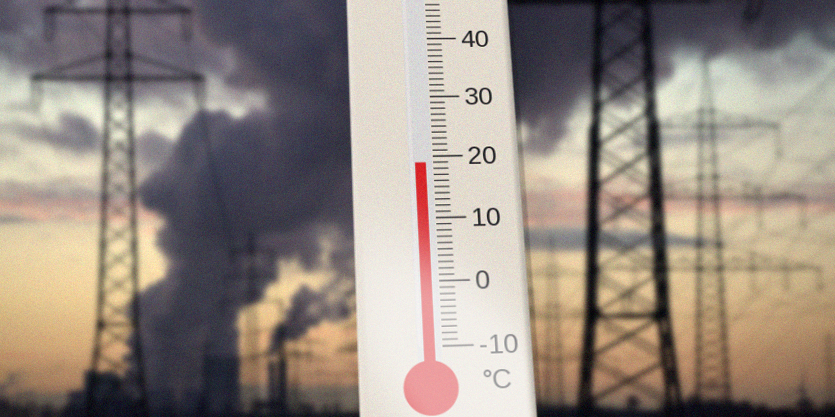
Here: **19** °C
